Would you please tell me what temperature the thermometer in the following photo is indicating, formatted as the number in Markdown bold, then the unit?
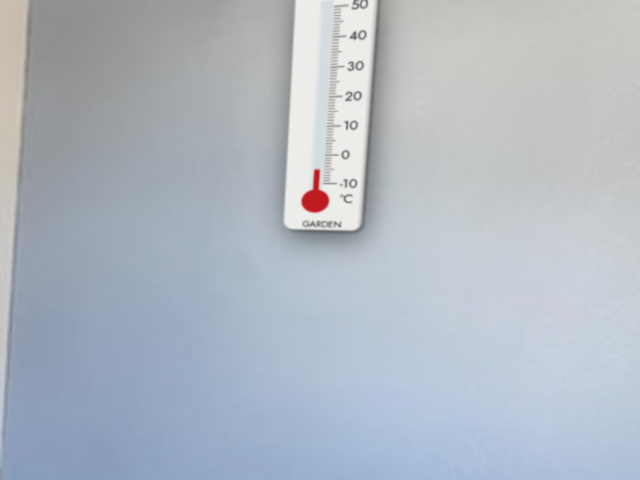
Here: **-5** °C
